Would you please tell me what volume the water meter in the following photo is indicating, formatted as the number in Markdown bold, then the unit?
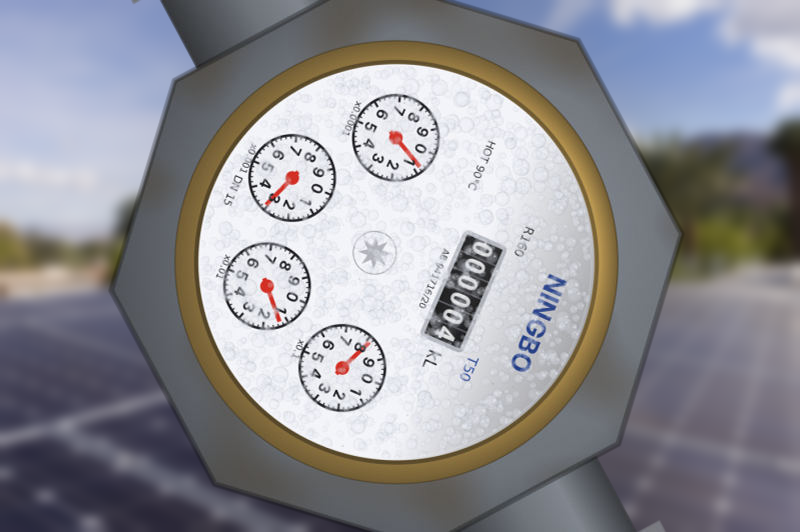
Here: **4.8130** kL
